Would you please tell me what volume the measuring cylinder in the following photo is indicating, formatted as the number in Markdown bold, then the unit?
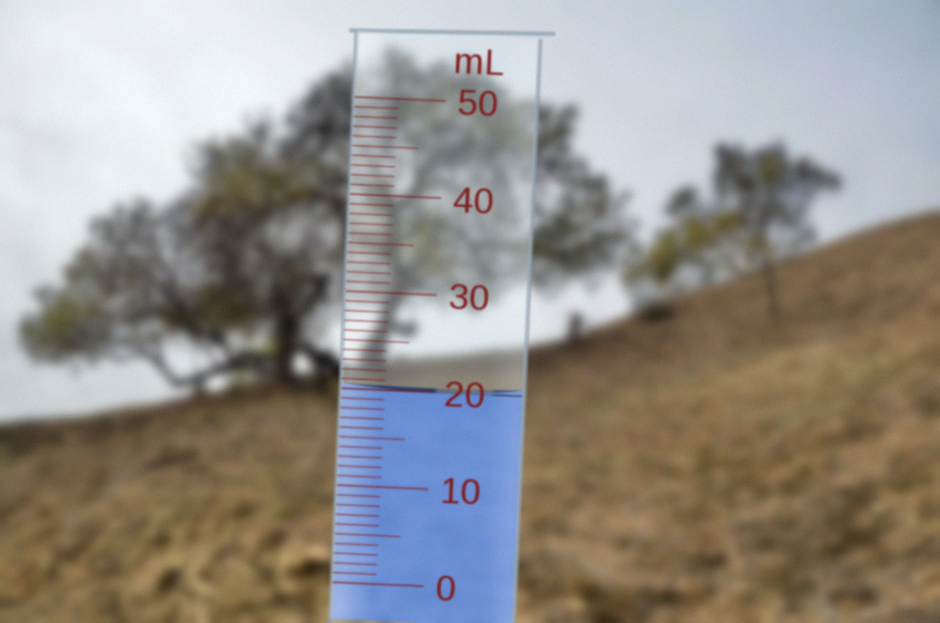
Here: **20** mL
